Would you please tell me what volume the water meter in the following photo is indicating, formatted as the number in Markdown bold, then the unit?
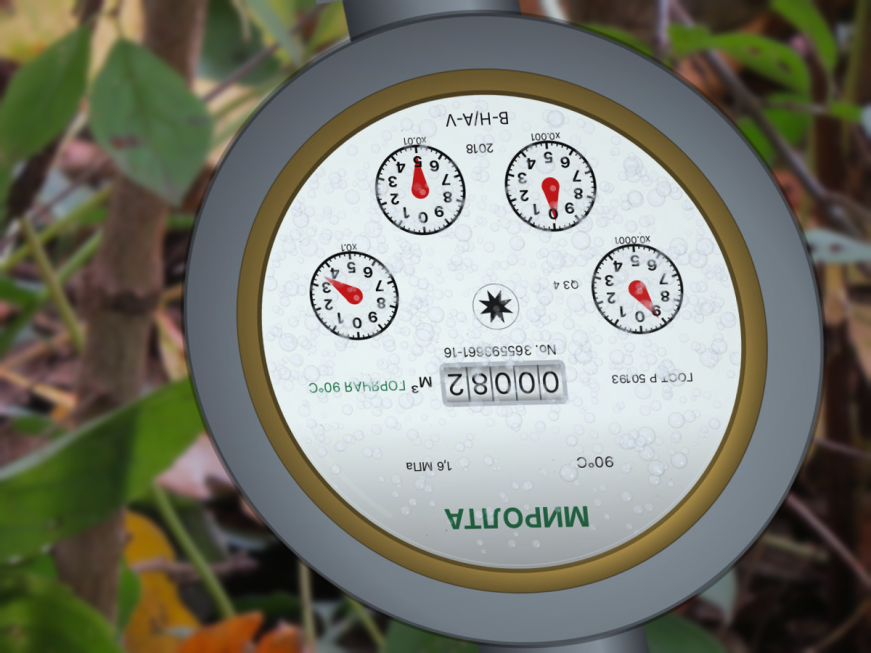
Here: **82.3499** m³
